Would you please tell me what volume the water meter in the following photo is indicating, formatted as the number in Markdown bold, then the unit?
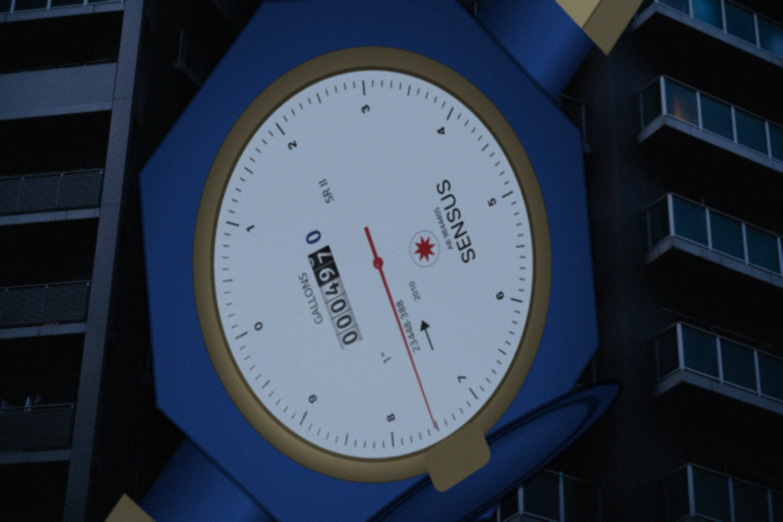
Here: **4967.5** gal
